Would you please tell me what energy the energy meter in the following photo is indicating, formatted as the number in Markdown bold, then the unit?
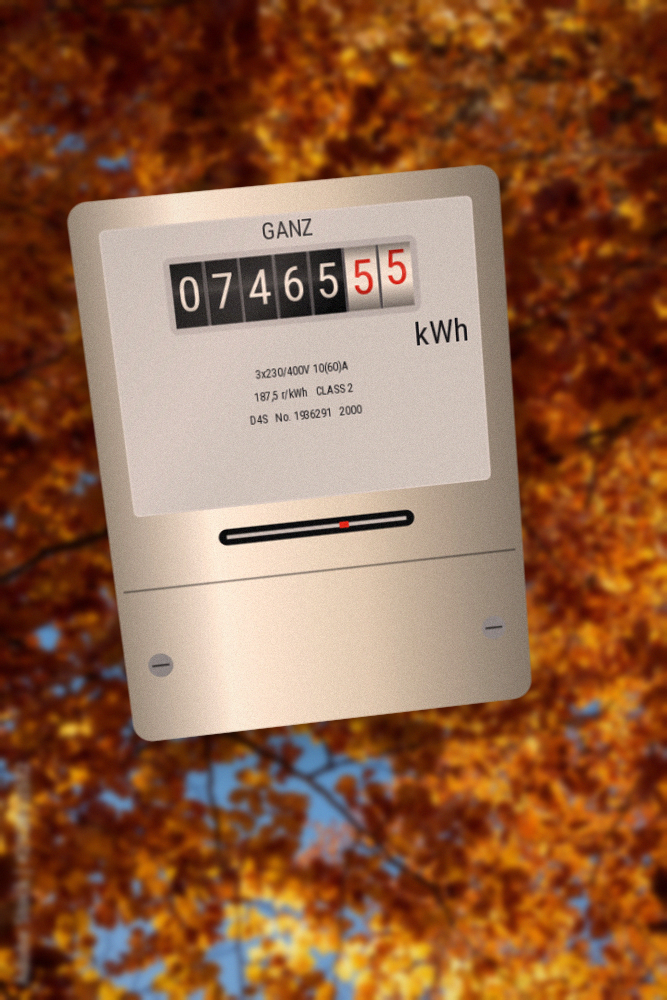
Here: **7465.55** kWh
